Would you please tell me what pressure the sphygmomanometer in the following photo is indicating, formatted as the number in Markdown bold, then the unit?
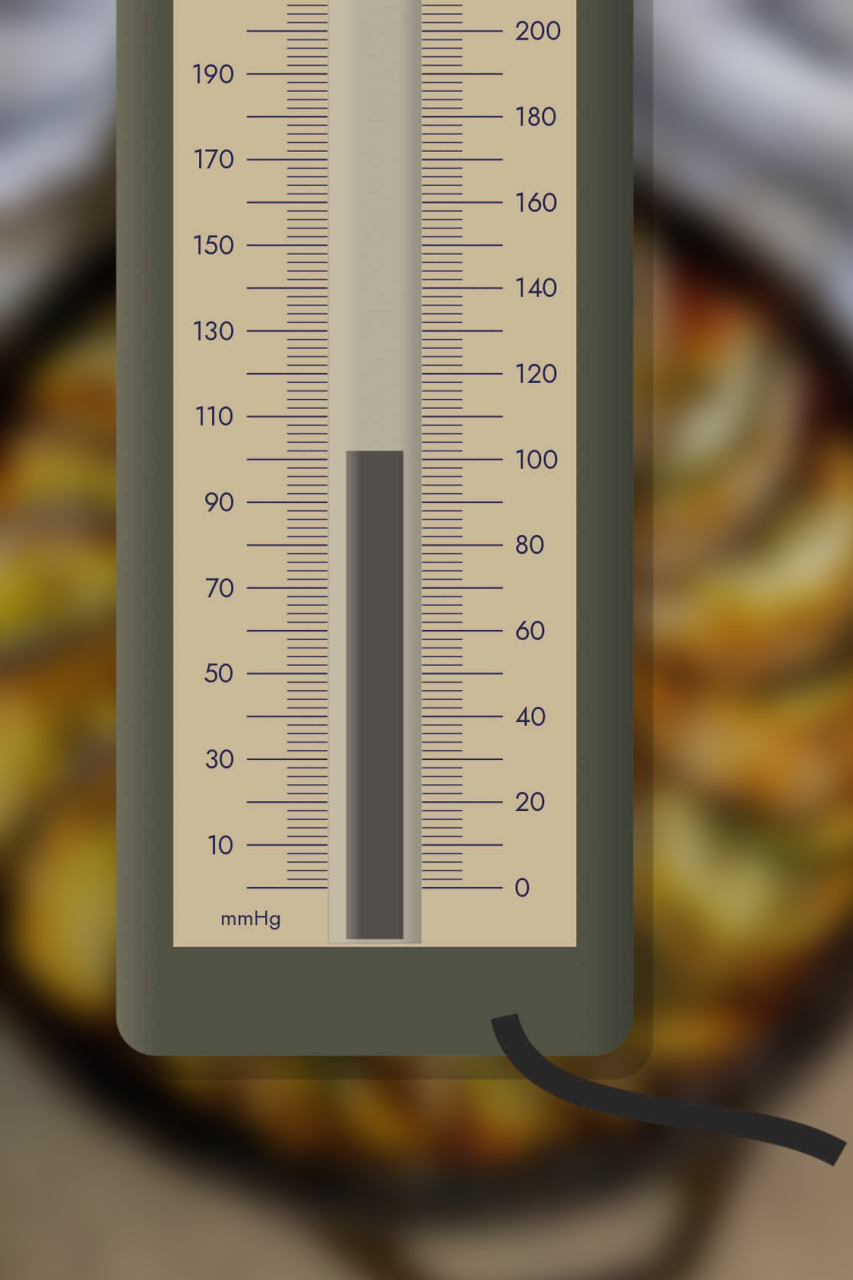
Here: **102** mmHg
